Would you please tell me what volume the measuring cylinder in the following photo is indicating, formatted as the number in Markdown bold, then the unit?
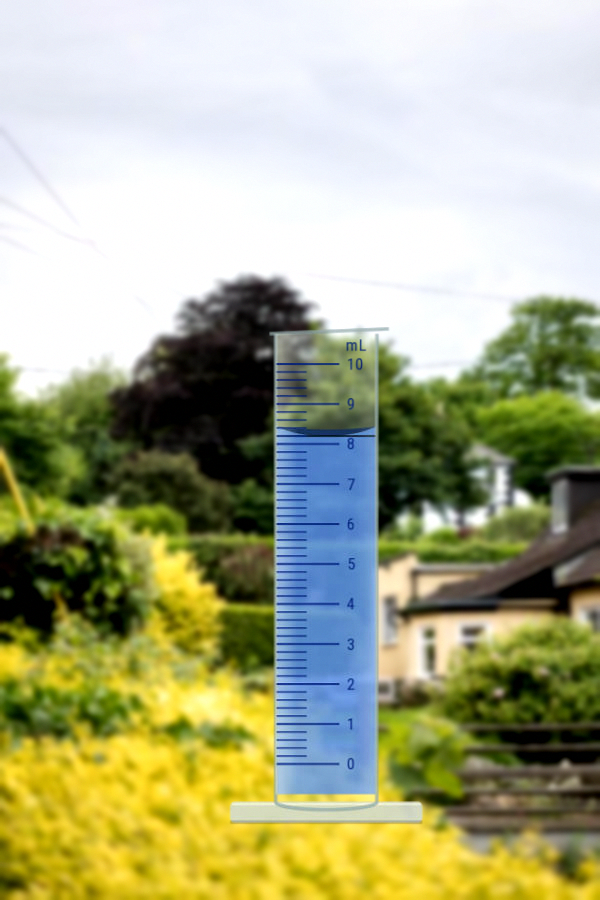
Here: **8.2** mL
